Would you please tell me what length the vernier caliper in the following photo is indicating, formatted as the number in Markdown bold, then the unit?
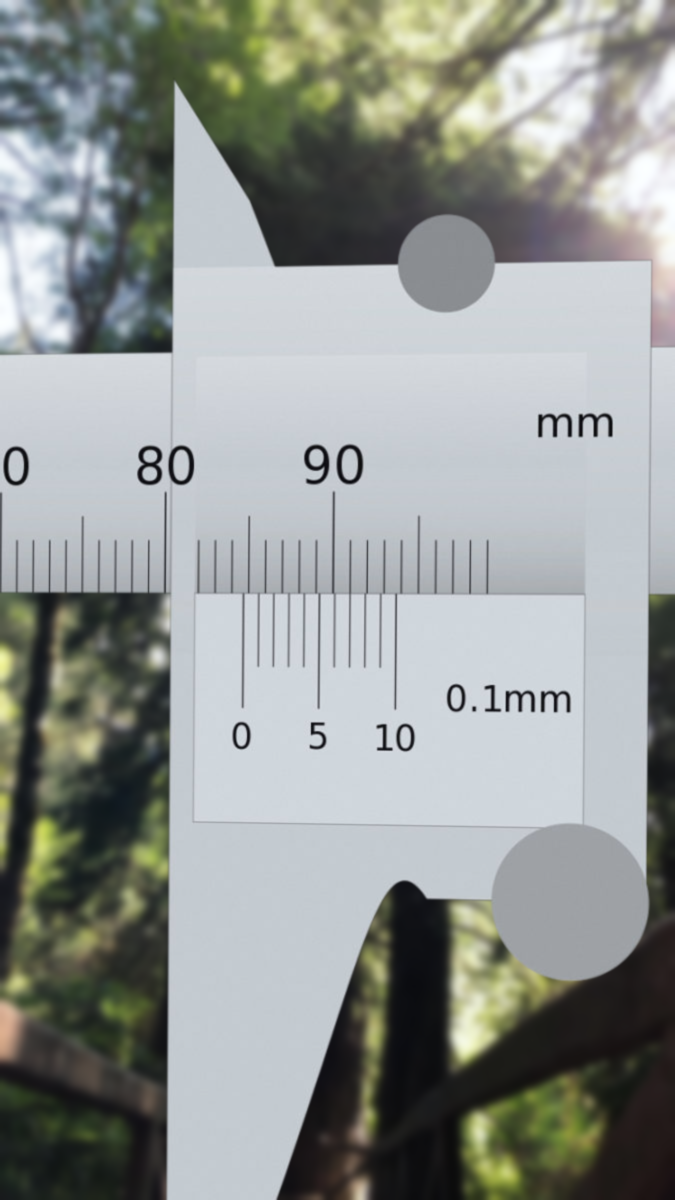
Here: **84.7** mm
